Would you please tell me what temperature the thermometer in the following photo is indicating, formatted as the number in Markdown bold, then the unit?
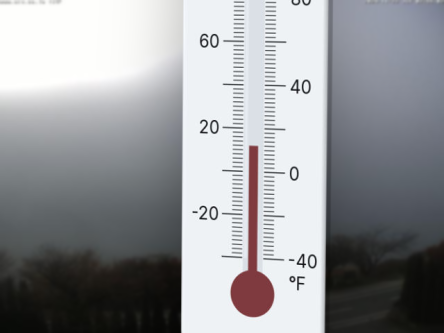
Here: **12** °F
